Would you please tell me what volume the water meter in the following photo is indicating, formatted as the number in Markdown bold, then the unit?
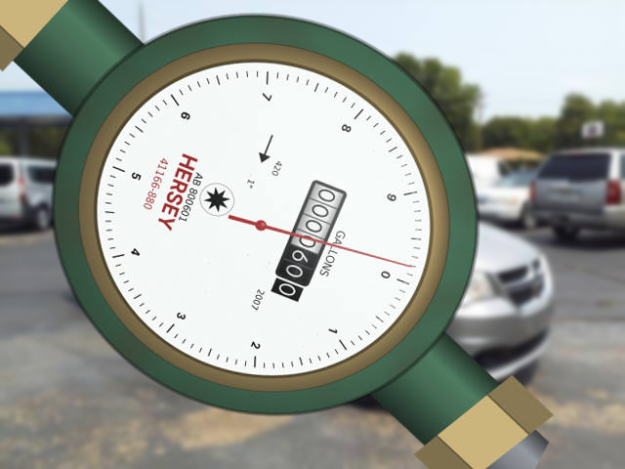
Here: **599.8** gal
